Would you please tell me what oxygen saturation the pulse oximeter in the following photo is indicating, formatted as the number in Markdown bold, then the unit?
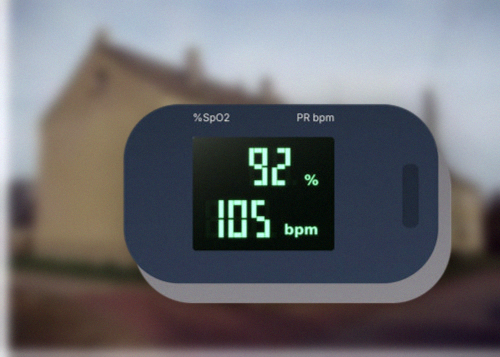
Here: **92** %
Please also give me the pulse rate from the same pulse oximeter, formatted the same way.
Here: **105** bpm
